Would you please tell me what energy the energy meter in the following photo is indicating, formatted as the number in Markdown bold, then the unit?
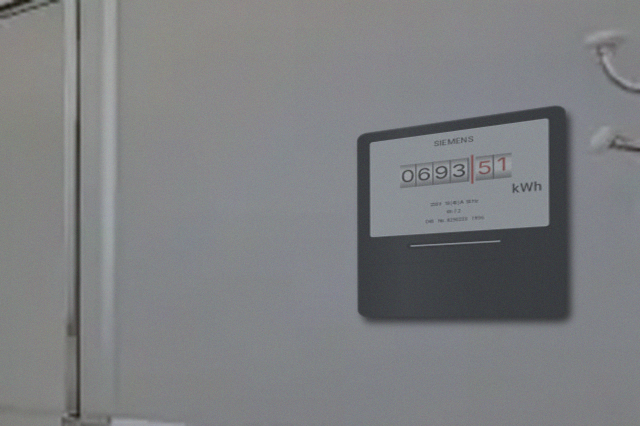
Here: **693.51** kWh
